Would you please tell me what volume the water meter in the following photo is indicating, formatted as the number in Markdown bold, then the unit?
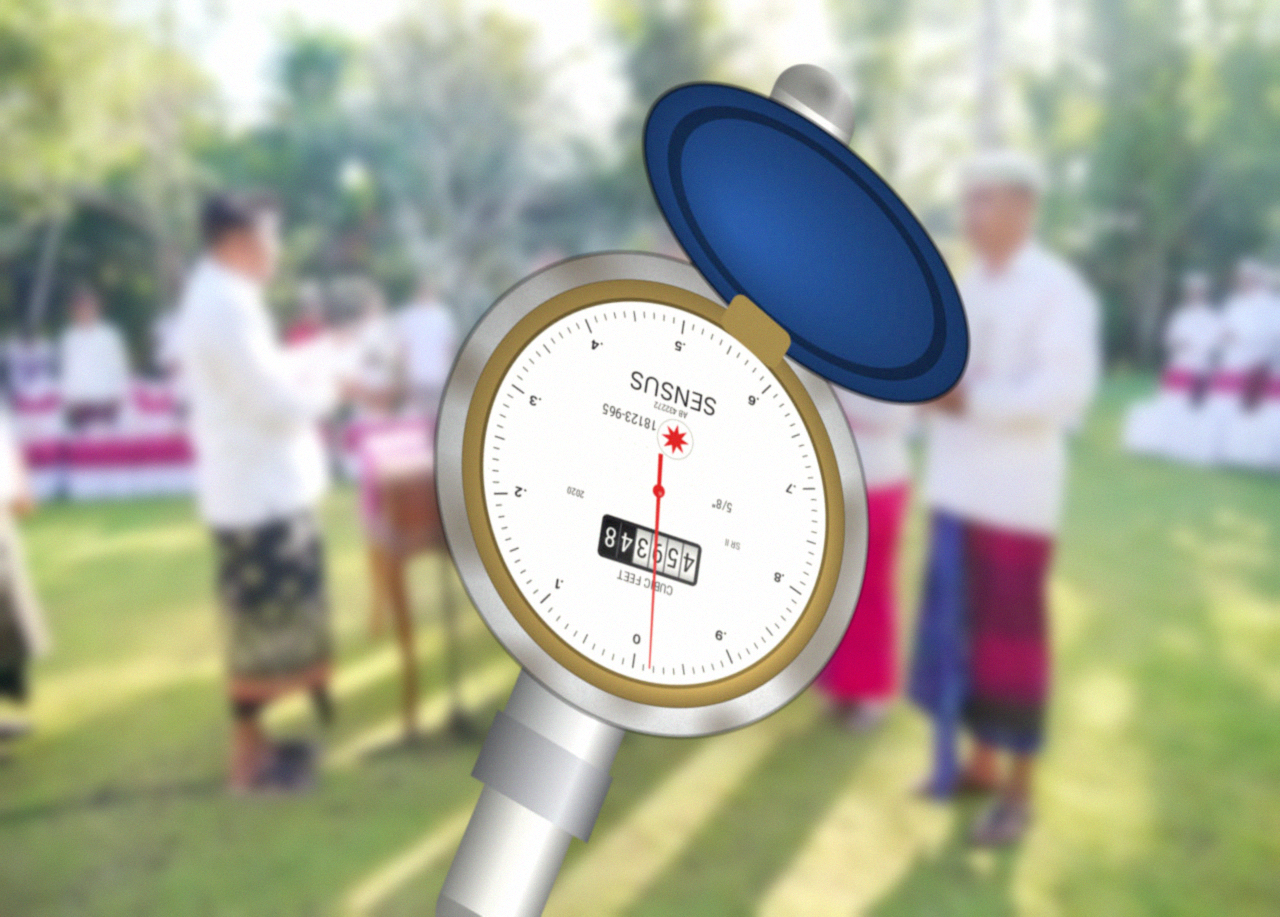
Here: **459347.98** ft³
